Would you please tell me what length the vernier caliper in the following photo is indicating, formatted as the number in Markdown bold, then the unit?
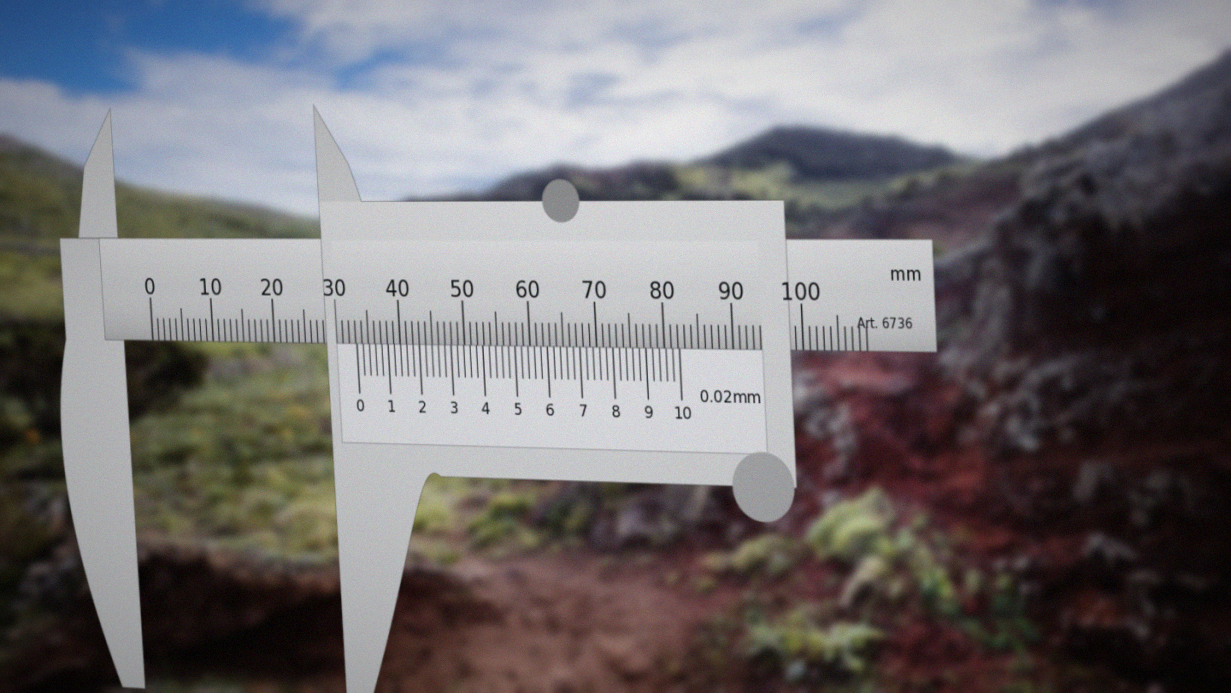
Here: **33.2** mm
